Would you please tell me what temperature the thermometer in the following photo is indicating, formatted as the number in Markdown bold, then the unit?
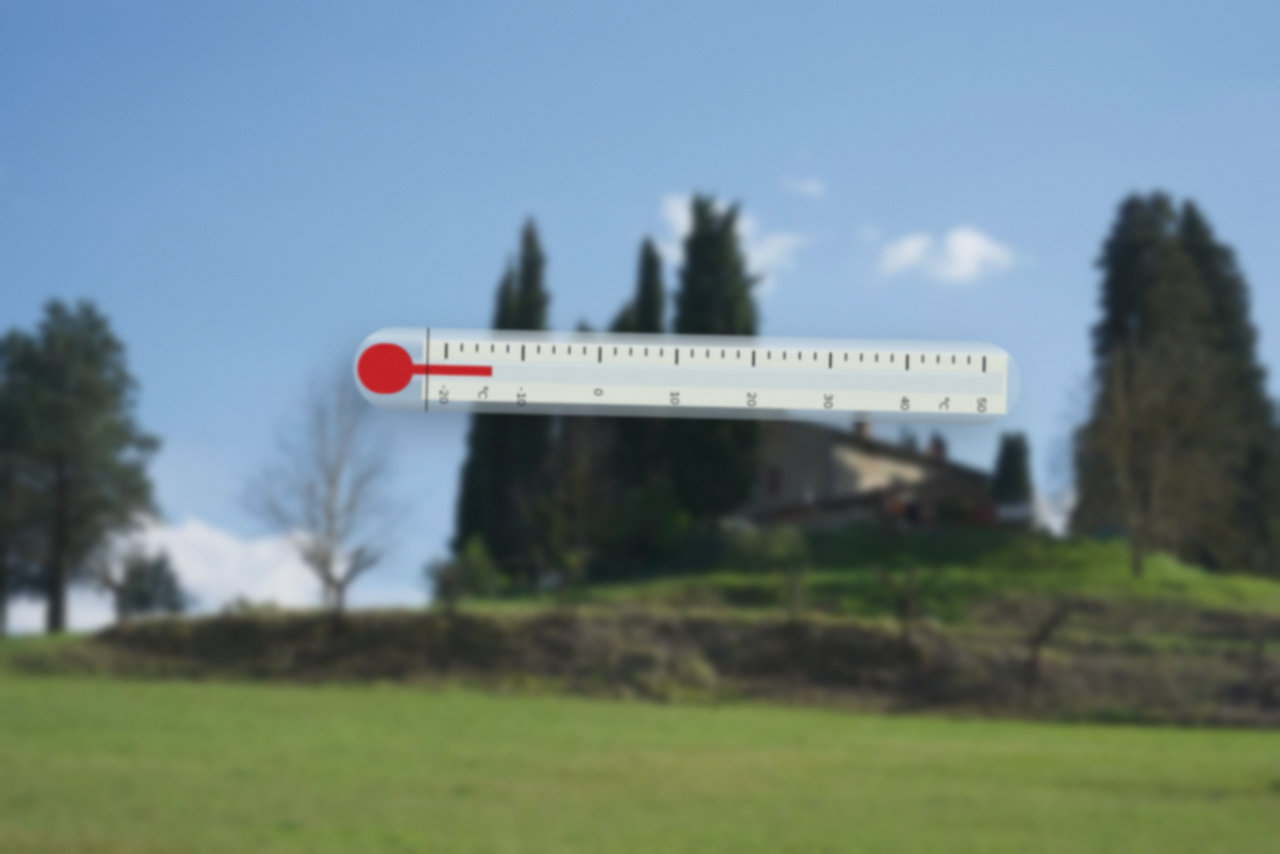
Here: **-14** °C
